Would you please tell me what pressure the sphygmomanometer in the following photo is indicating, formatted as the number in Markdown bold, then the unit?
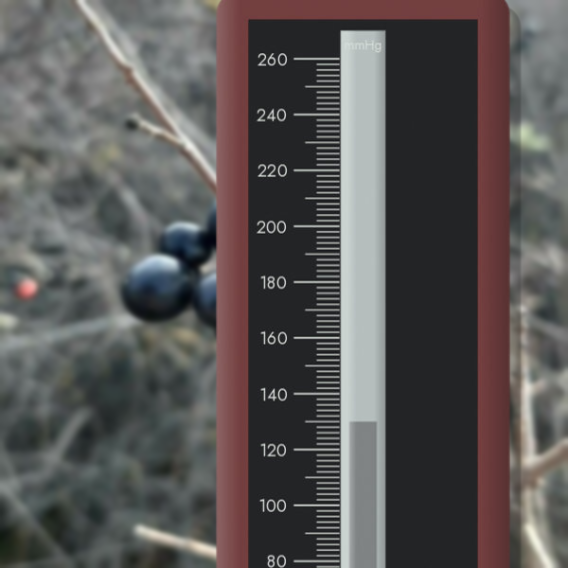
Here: **130** mmHg
